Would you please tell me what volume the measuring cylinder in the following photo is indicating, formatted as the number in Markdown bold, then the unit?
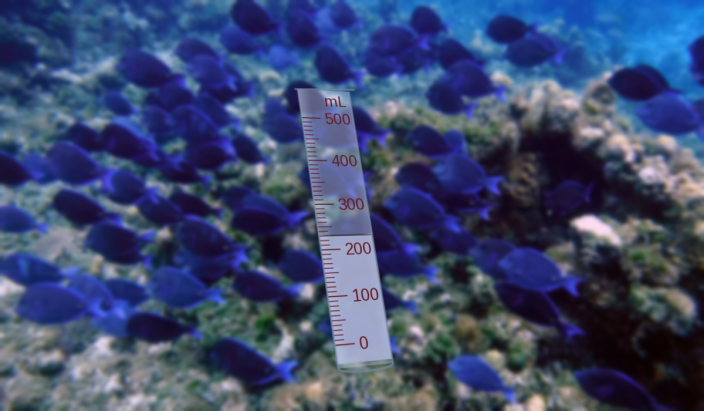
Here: **230** mL
